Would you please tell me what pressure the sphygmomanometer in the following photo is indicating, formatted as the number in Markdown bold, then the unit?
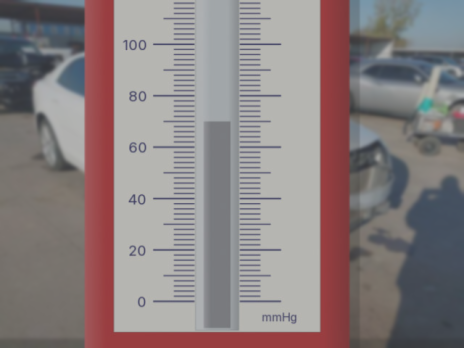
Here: **70** mmHg
